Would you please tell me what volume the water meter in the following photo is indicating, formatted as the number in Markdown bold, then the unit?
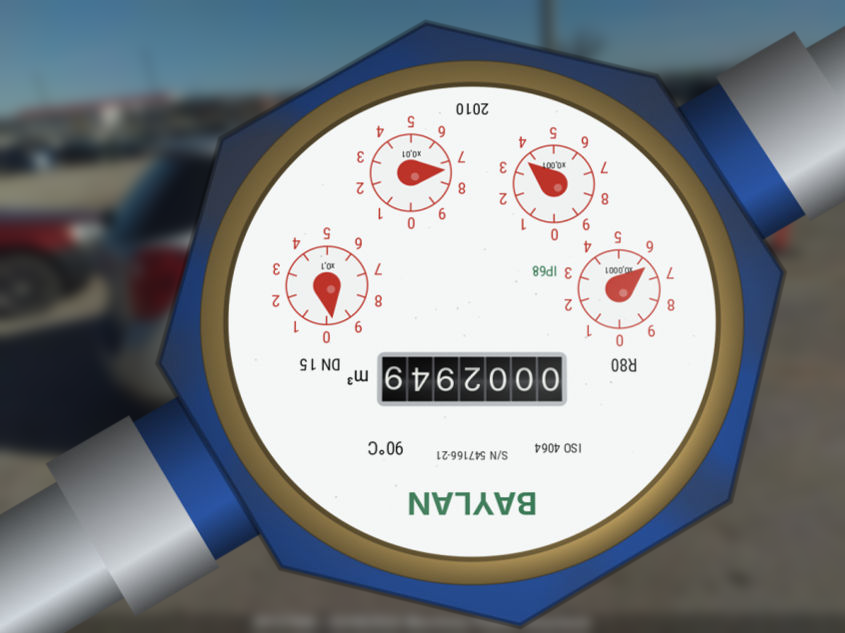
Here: **2948.9736** m³
